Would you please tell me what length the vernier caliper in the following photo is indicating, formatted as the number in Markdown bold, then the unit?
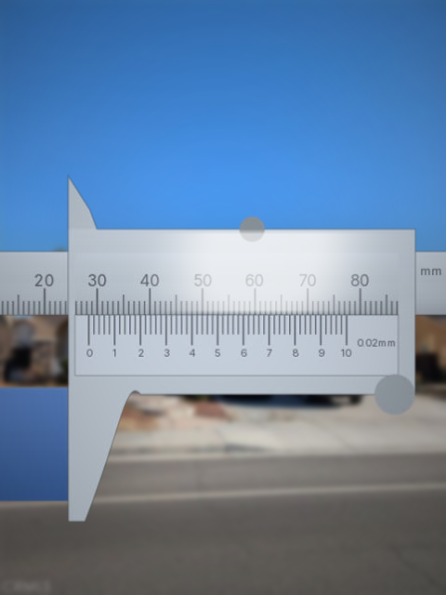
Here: **28.4** mm
